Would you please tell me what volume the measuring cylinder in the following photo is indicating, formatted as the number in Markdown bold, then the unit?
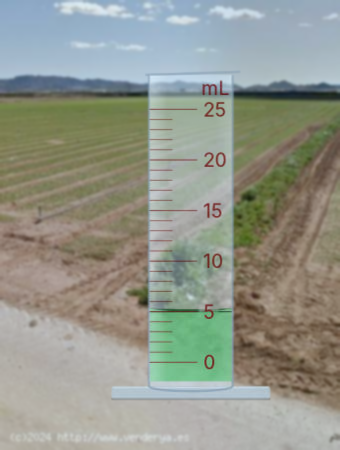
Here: **5** mL
